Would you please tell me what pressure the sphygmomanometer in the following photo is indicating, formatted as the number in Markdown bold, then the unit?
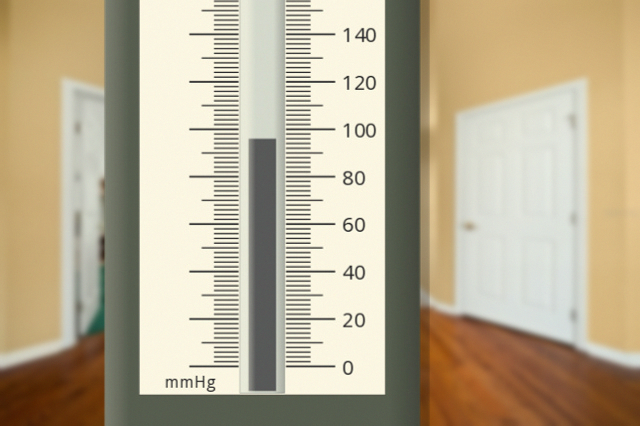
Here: **96** mmHg
